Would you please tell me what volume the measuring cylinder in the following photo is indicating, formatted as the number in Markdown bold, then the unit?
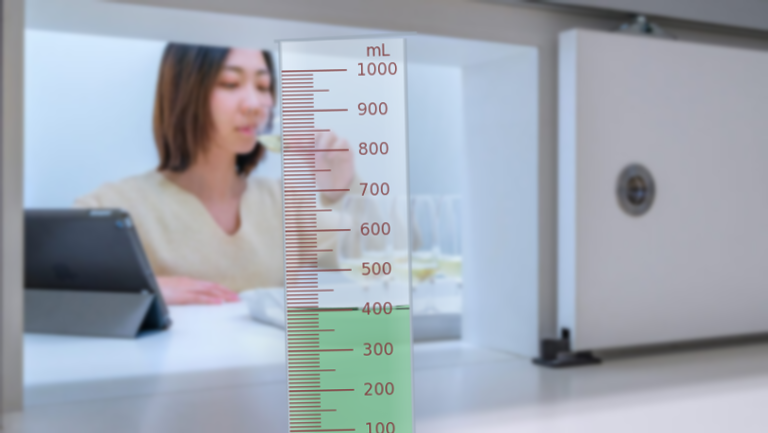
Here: **400** mL
